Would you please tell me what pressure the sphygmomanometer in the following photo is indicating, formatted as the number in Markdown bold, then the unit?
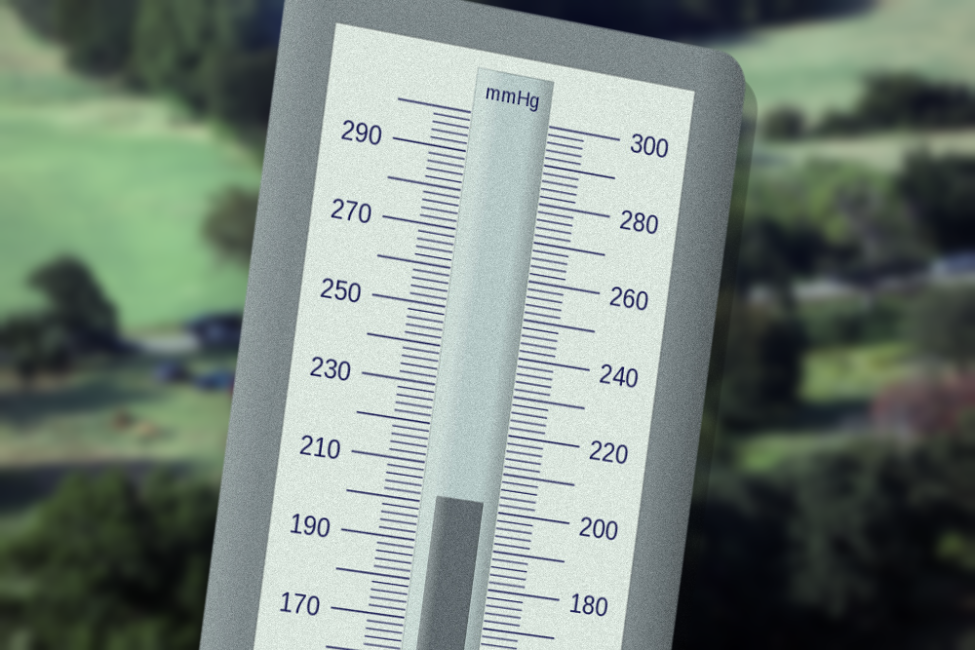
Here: **202** mmHg
